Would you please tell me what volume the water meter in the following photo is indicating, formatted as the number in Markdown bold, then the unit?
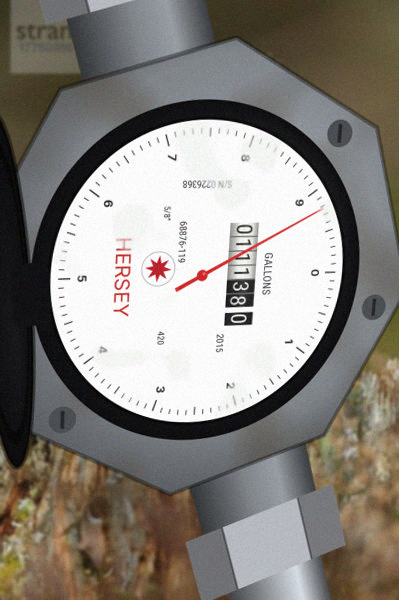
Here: **111379.2** gal
